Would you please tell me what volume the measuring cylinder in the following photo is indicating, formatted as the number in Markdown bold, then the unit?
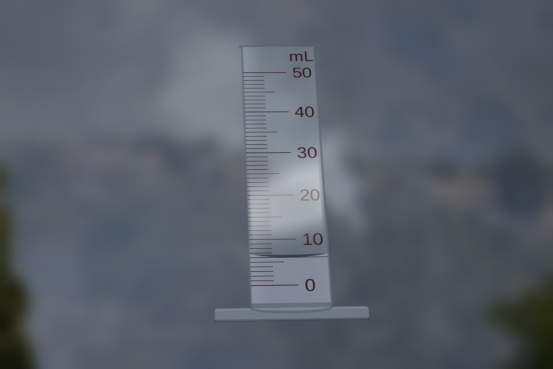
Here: **6** mL
